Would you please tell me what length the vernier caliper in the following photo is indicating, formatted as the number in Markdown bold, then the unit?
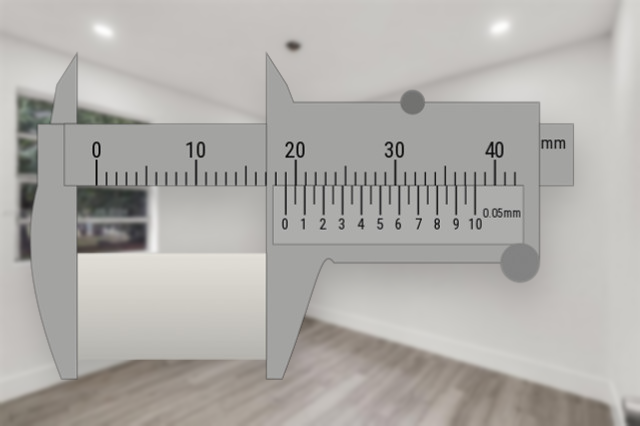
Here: **19.0** mm
